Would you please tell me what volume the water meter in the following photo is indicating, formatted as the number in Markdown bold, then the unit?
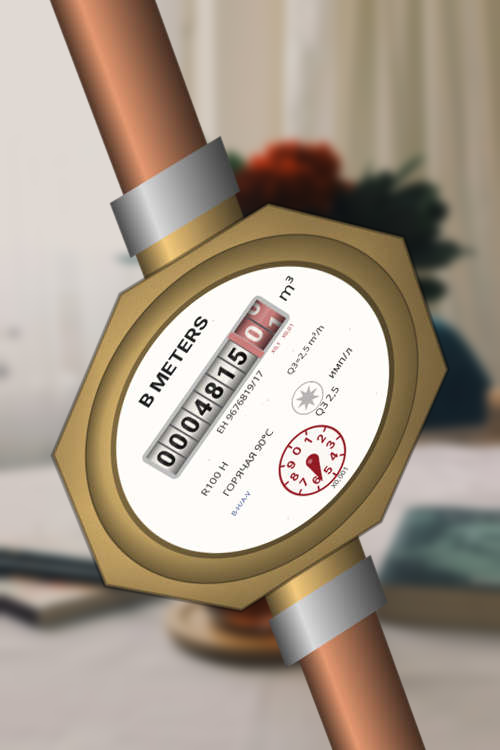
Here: **4815.005** m³
